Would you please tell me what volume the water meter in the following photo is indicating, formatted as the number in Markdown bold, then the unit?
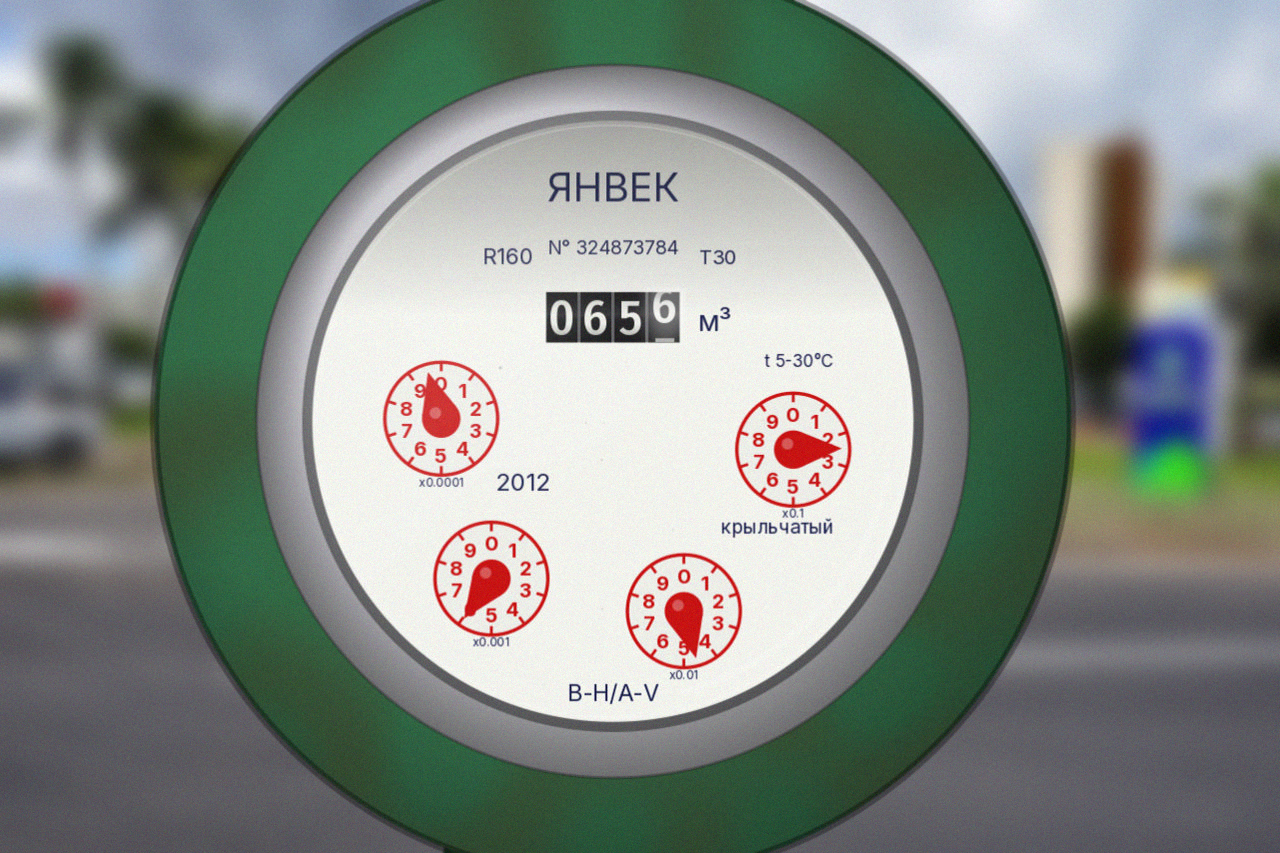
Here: **656.2459** m³
